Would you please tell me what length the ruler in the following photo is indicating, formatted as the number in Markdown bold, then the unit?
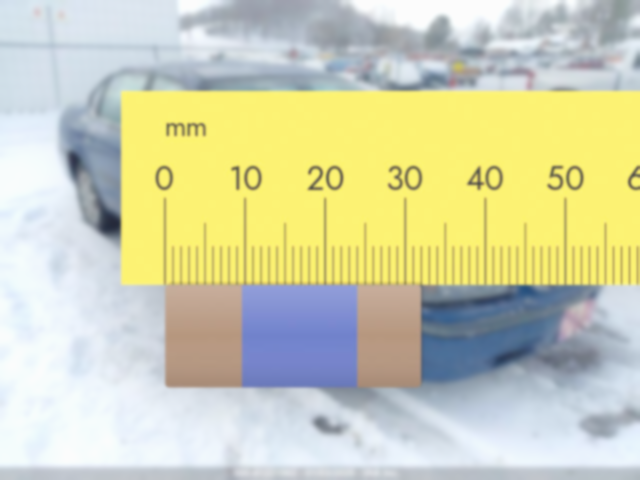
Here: **32** mm
